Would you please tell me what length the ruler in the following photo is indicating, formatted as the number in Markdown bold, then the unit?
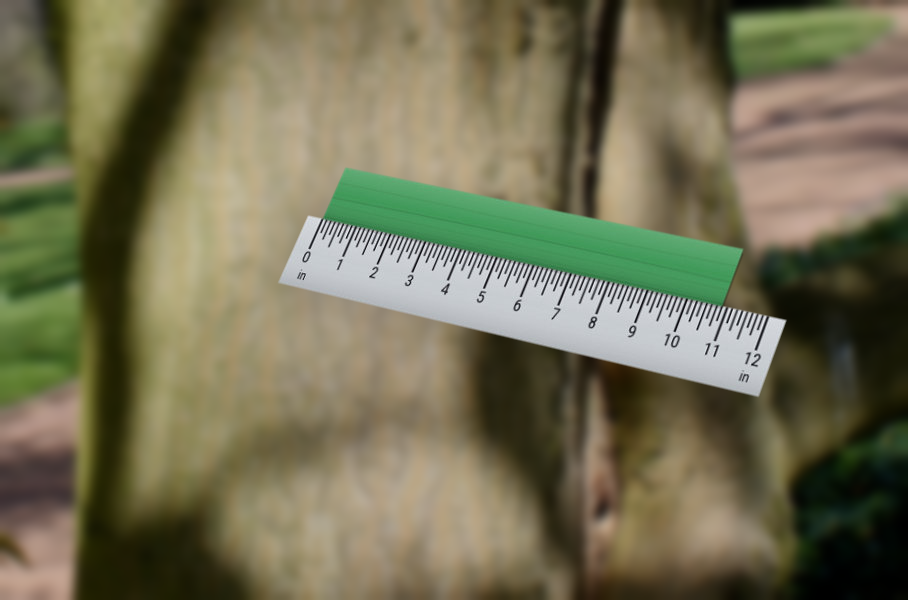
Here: **10.875** in
